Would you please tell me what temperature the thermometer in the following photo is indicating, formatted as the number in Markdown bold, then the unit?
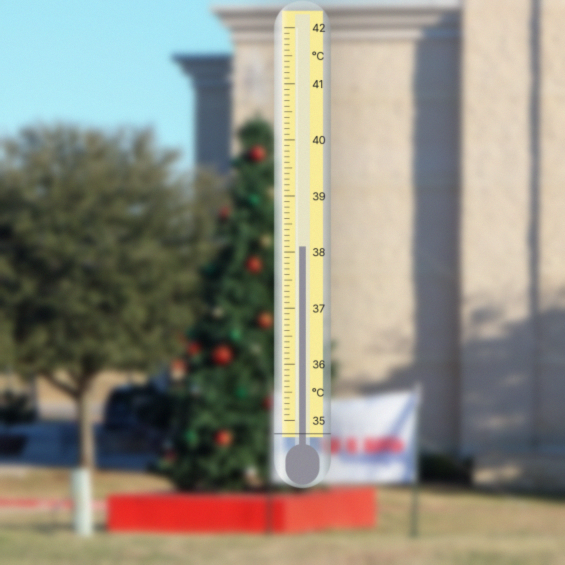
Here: **38.1** °C
